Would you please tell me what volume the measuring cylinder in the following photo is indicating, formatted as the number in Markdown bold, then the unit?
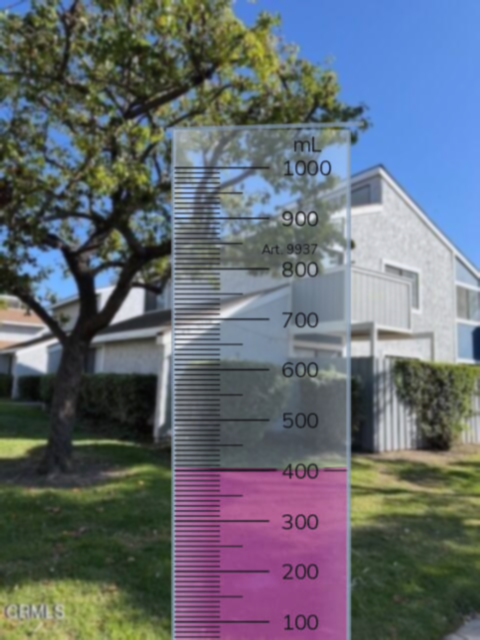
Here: **400** mL
